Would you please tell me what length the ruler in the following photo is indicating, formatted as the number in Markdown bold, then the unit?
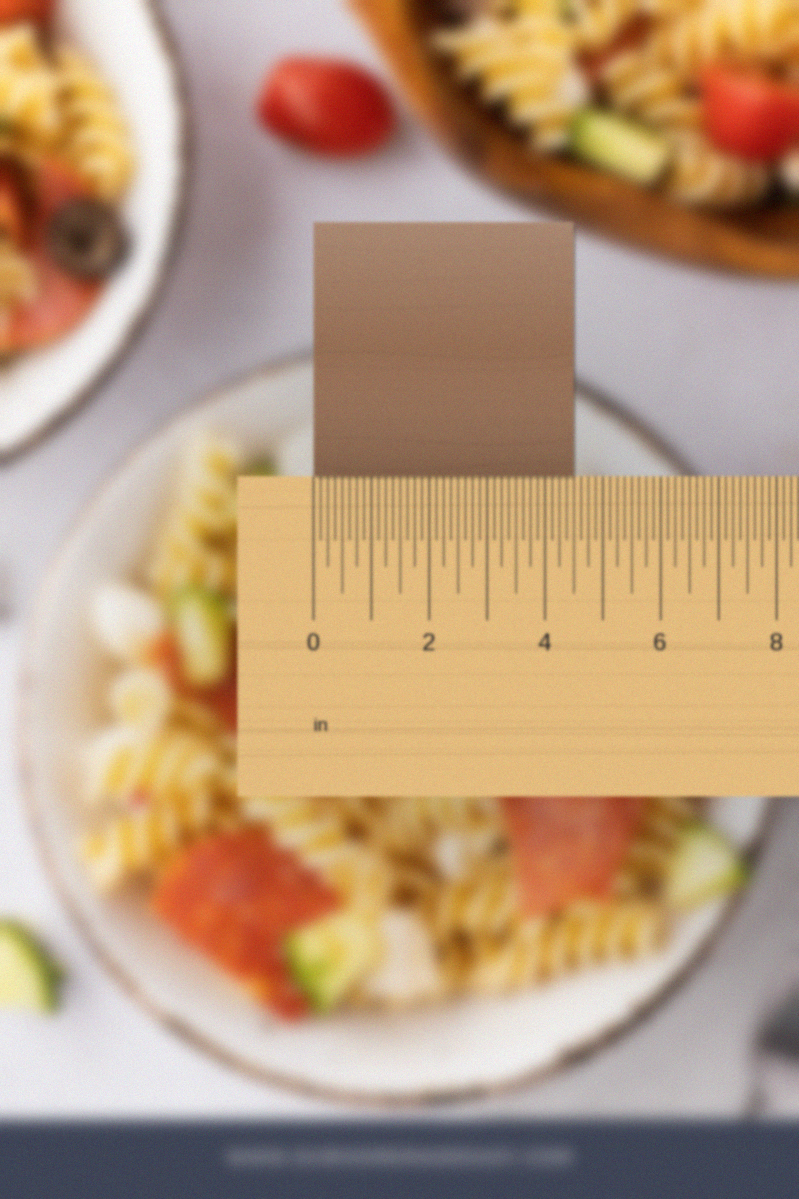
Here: **4.5** in
